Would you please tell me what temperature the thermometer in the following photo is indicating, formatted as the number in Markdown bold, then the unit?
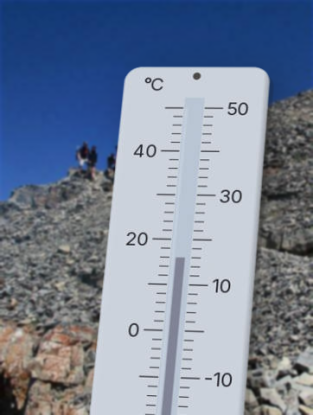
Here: **16** °C
